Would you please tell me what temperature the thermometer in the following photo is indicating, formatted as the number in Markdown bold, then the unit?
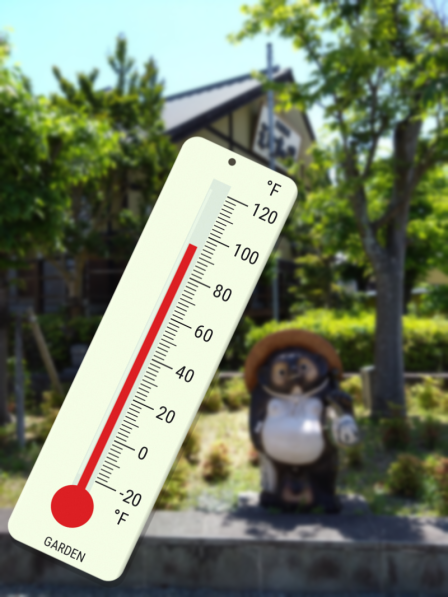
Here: **94** °F
